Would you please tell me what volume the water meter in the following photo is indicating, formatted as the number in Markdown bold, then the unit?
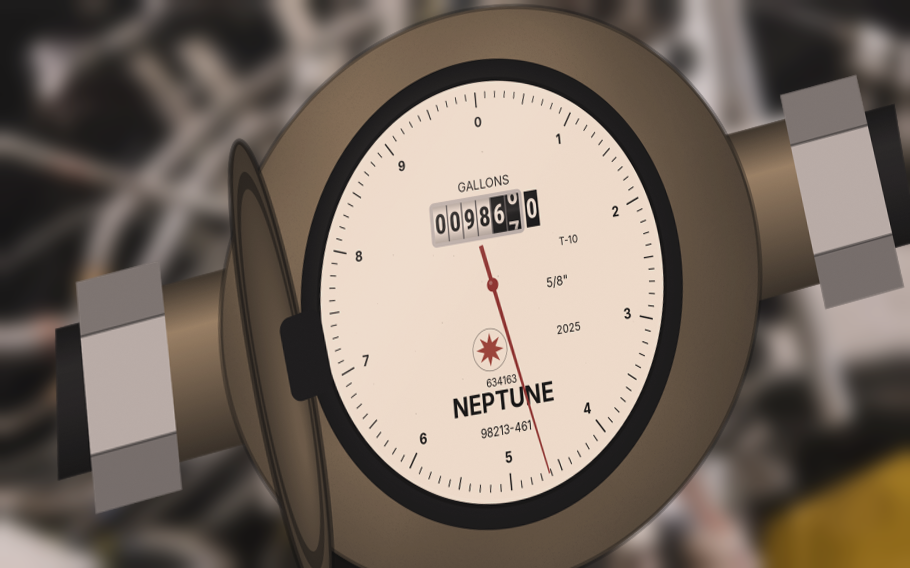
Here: **98664.6** gal
